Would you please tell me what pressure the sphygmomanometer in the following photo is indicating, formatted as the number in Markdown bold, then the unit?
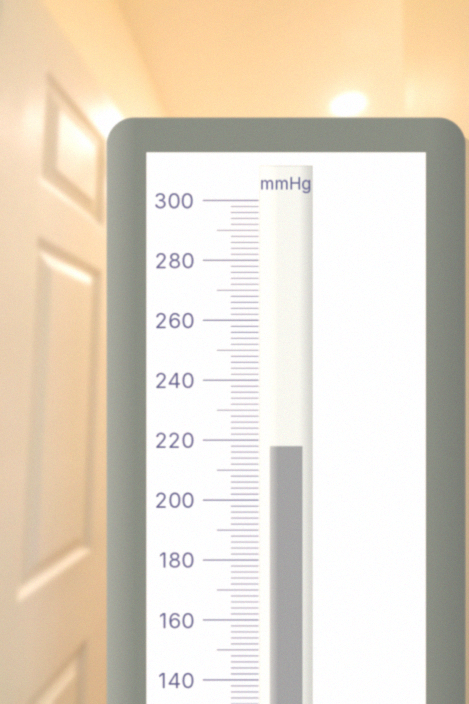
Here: **218** mmHg
